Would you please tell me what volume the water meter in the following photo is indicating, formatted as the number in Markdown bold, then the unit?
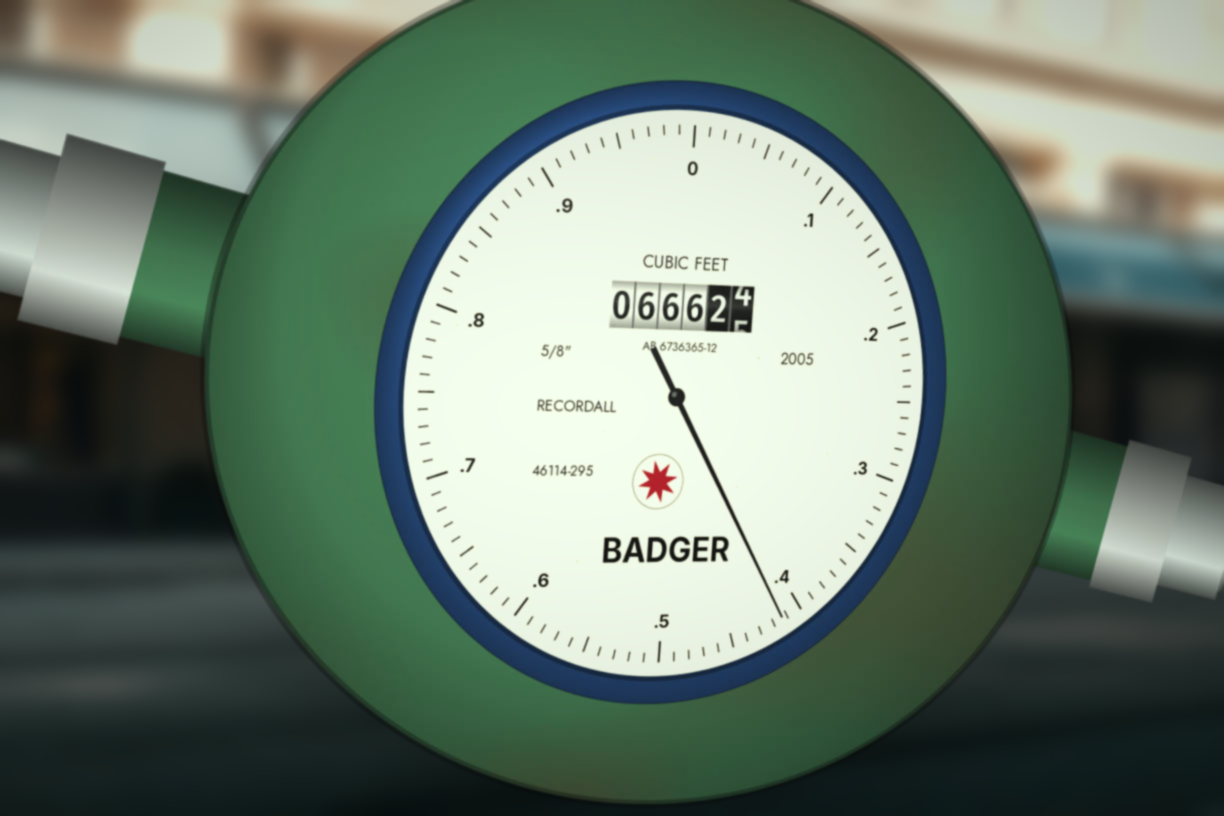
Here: **66624.41** ft³
